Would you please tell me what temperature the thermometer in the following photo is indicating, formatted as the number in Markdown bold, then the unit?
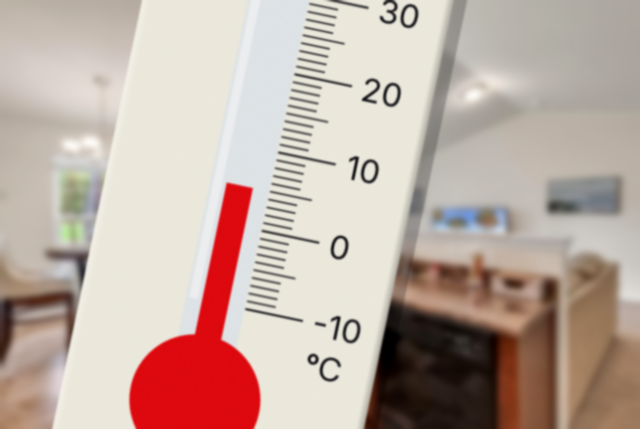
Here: **5** °C
